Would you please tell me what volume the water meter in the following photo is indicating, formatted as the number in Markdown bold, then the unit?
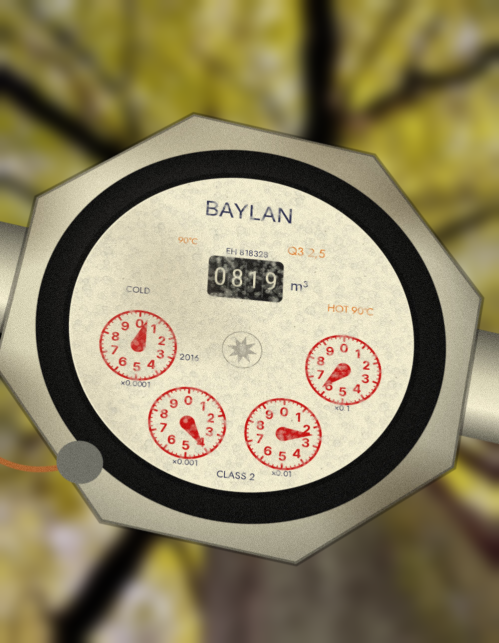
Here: **819.6240** m³
